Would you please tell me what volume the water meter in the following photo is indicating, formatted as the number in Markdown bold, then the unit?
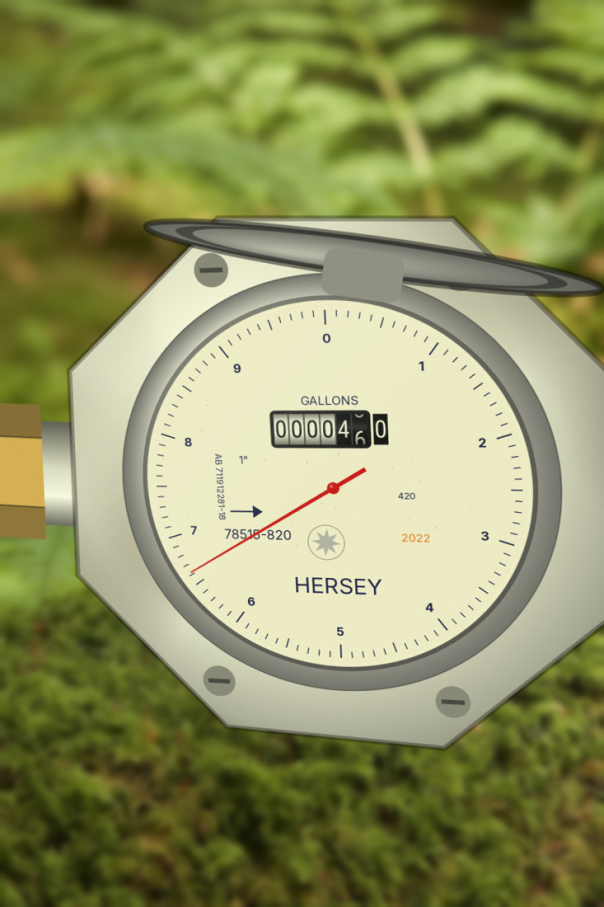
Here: **456.6** gal
